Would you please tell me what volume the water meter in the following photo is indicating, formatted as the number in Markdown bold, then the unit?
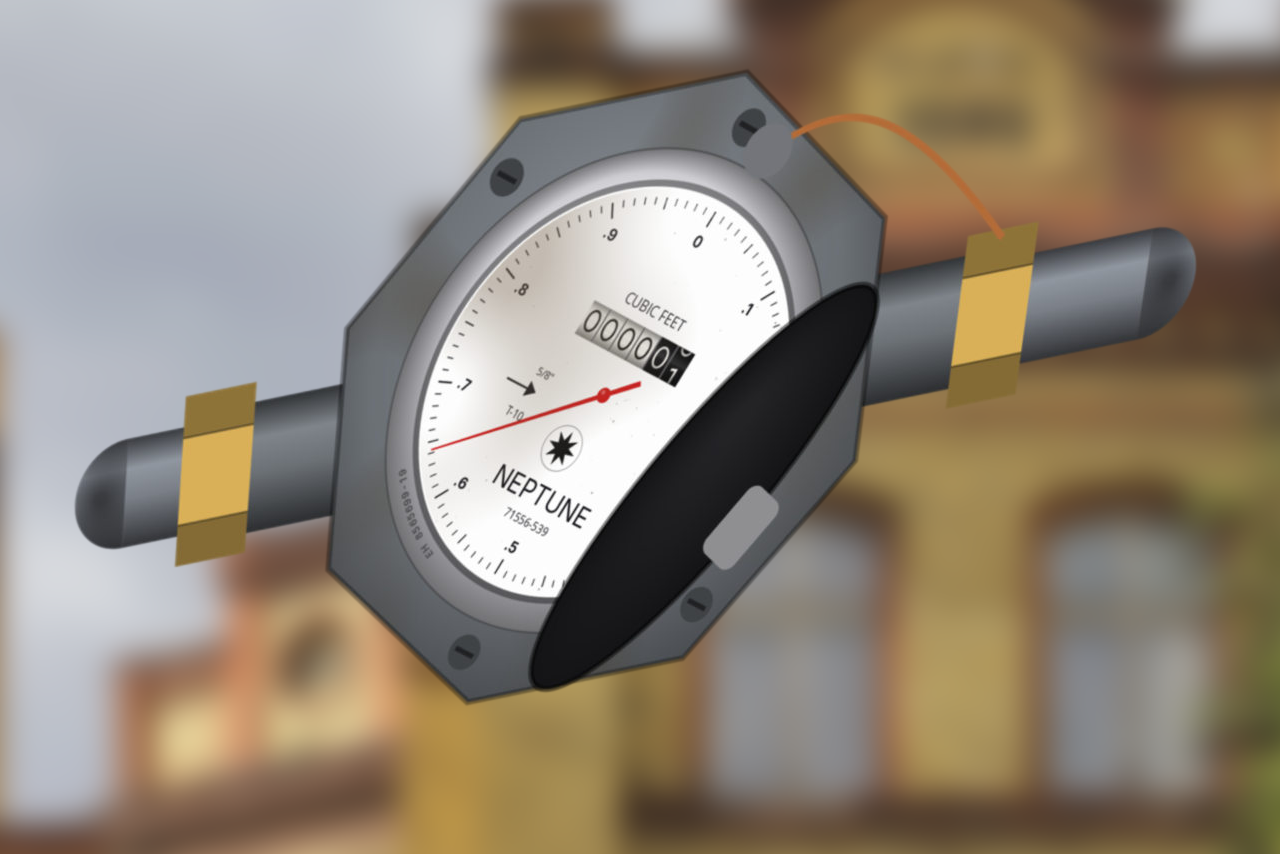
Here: **0.64** ft³
